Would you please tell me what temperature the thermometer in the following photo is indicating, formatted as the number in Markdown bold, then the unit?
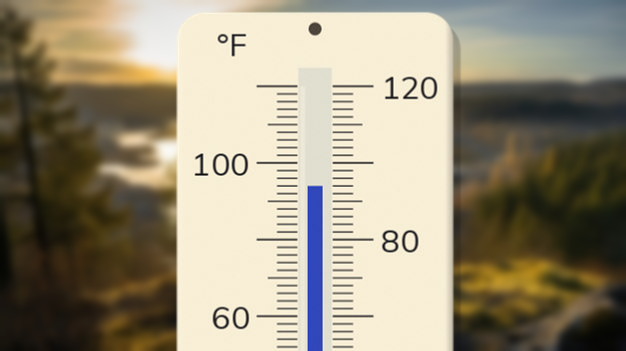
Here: **94** °F
